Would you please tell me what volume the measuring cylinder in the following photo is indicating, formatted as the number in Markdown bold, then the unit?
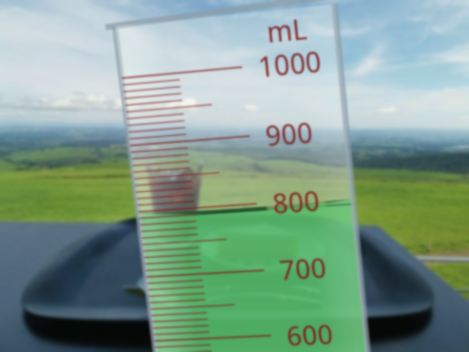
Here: **790** mL
